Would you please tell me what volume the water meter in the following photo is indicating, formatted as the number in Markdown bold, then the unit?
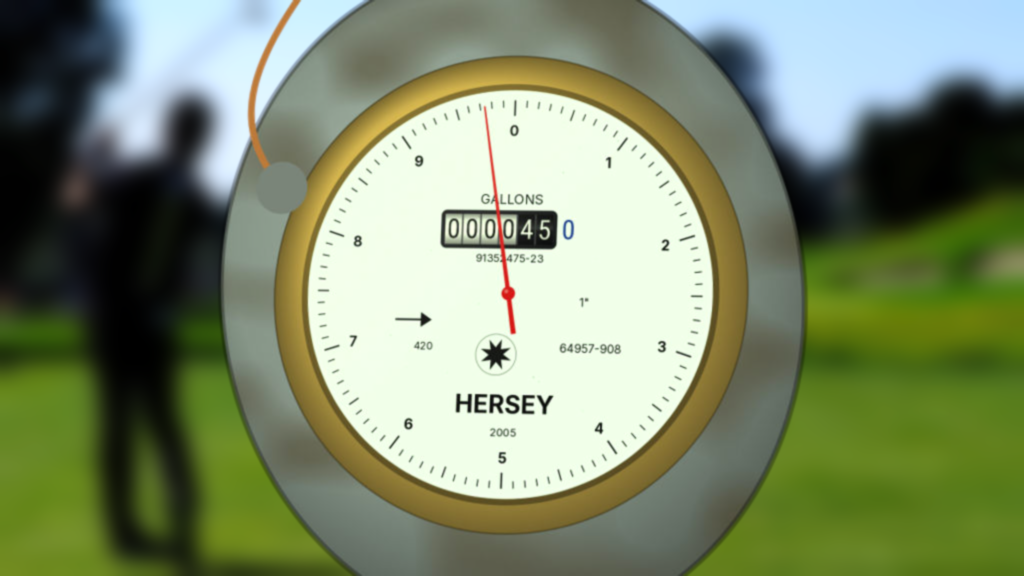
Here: **449.7** gal
